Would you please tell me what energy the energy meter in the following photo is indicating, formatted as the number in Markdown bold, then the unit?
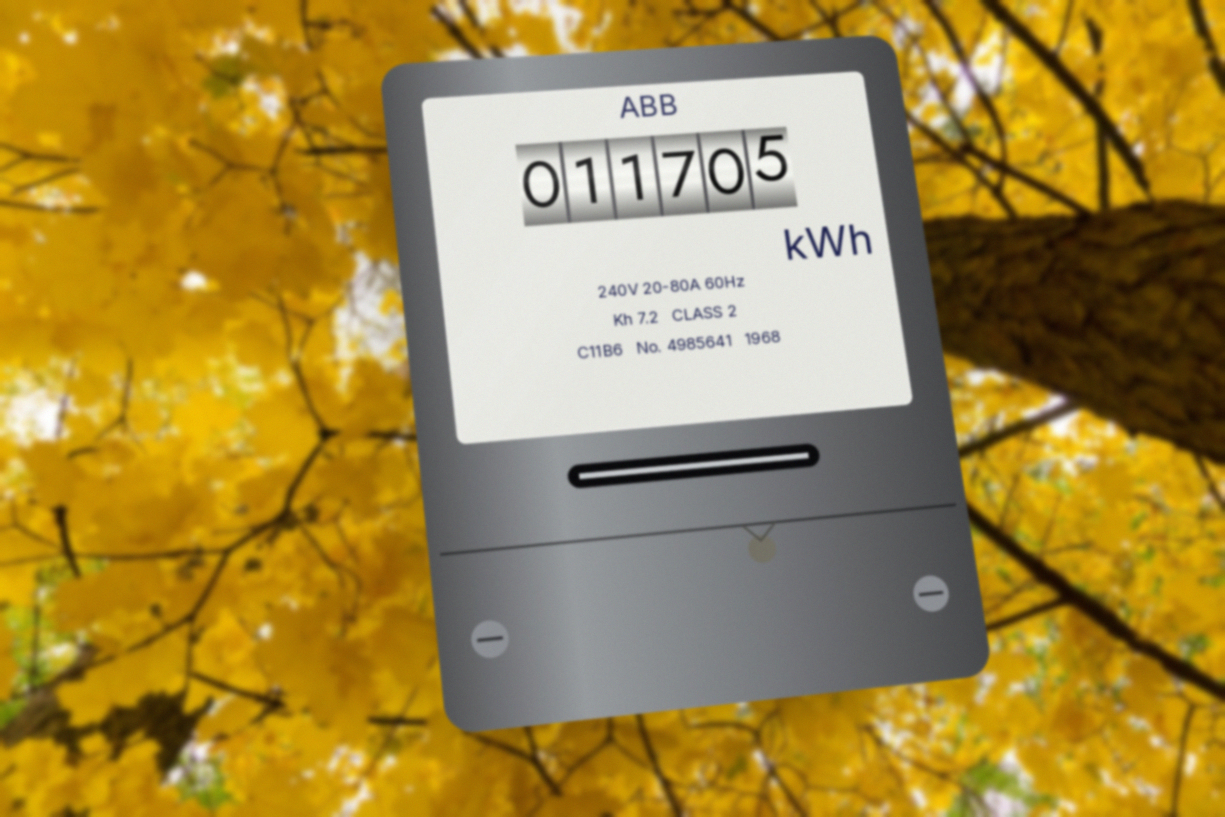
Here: **11705** kWh
